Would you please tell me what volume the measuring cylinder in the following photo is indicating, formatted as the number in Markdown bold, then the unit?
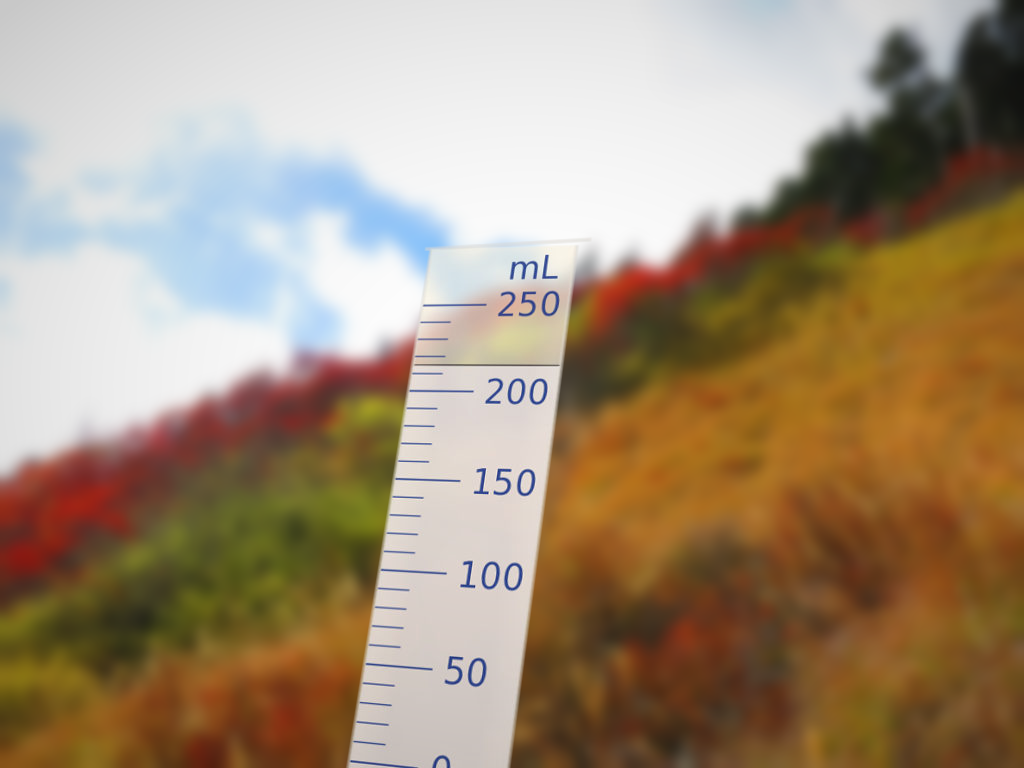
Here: **215** mL
